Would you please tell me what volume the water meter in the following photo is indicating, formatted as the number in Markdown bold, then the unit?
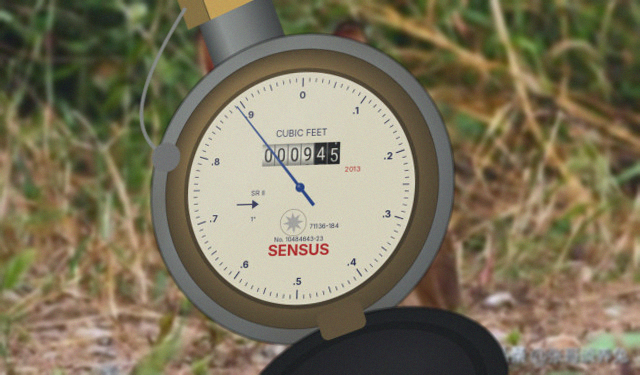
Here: **944.89** ft³
